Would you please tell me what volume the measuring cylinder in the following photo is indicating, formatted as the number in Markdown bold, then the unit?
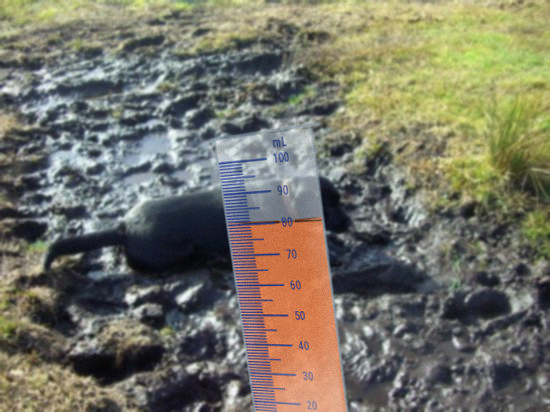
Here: **80** mL
